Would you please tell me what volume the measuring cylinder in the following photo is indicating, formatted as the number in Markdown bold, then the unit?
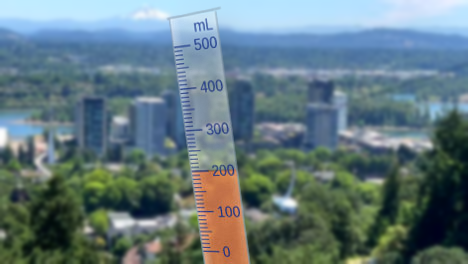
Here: **200** mL
